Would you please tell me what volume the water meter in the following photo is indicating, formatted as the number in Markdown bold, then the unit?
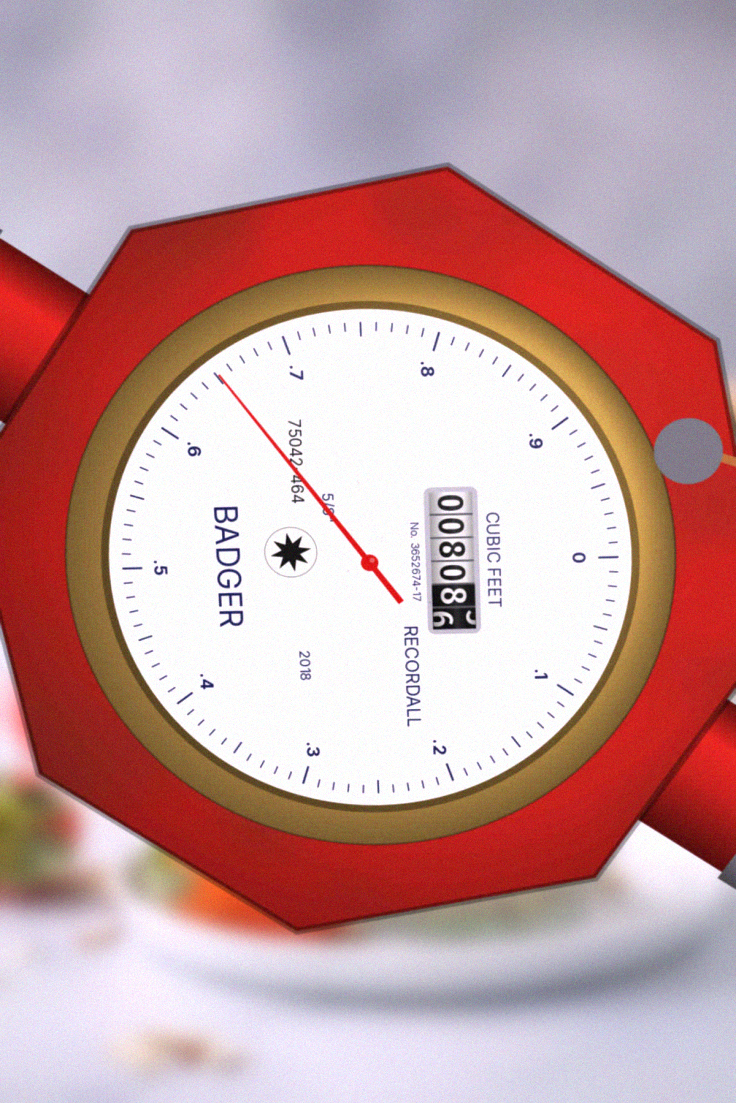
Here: **8085.65** ft³
